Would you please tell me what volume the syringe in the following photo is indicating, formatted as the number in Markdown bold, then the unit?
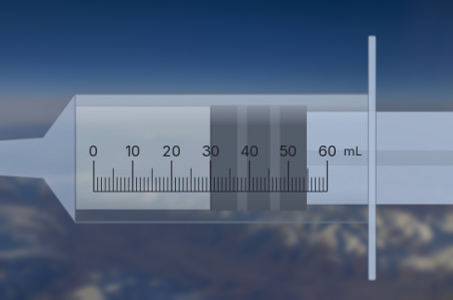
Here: **30** mL
